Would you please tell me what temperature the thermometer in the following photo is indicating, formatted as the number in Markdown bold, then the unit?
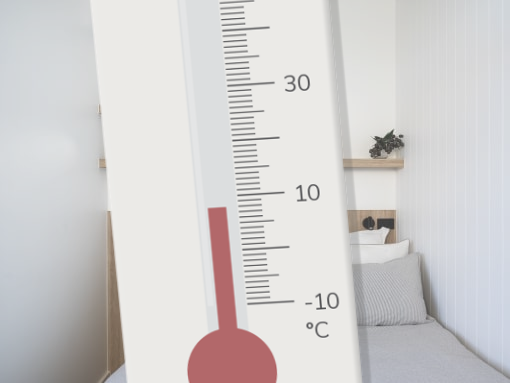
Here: **8** °C
